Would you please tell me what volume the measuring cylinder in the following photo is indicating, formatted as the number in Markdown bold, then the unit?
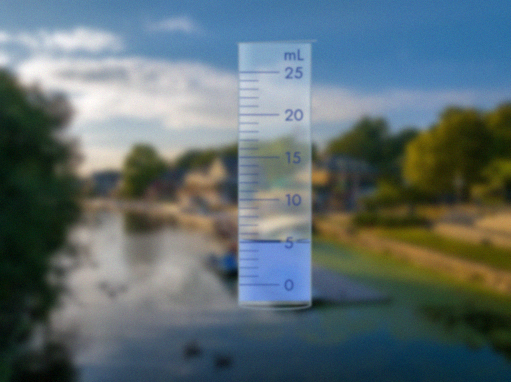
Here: **5** mL
